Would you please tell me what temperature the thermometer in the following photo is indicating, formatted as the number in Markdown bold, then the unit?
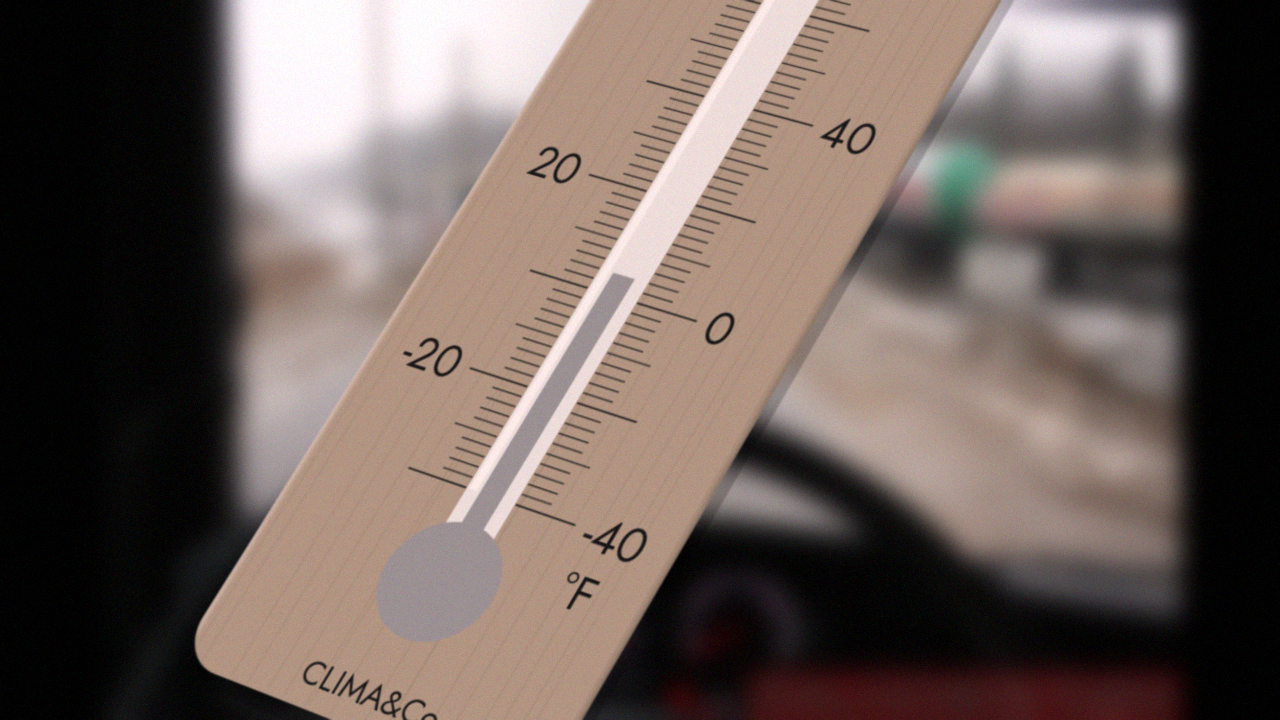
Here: **4** °F
